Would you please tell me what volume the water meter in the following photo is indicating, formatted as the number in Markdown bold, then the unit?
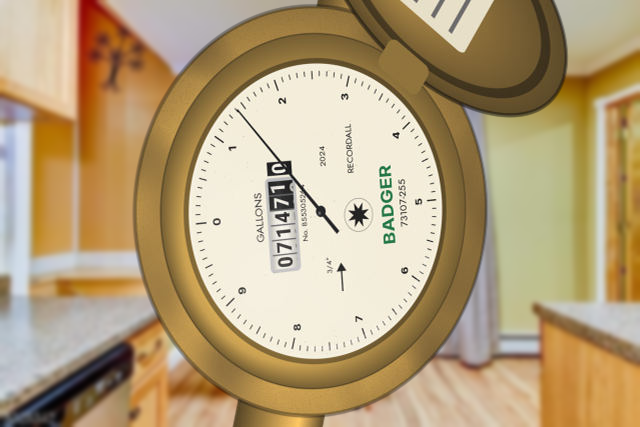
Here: **714711.4** gal
